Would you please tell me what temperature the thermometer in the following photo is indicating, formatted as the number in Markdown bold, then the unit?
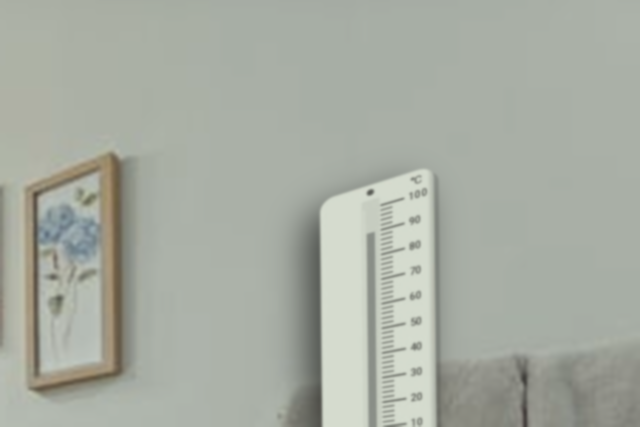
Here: **90** °C
